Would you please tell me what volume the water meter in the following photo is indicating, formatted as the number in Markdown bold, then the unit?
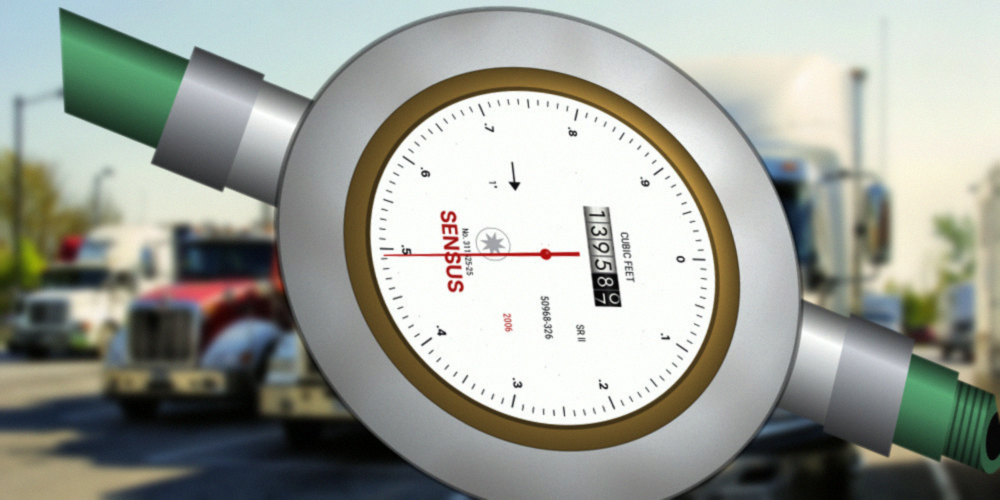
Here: **139586.49** ft³
